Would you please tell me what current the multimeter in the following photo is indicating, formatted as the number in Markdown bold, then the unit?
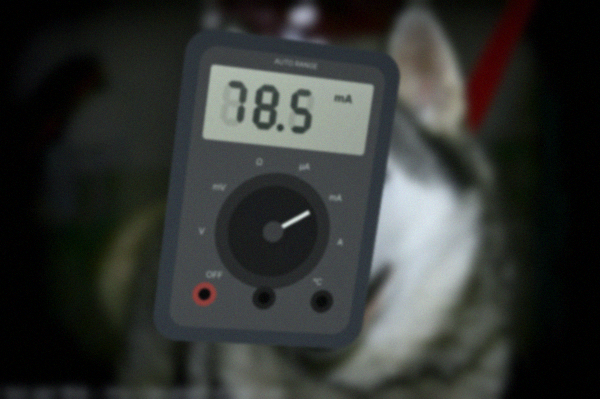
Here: **78.5** mA
